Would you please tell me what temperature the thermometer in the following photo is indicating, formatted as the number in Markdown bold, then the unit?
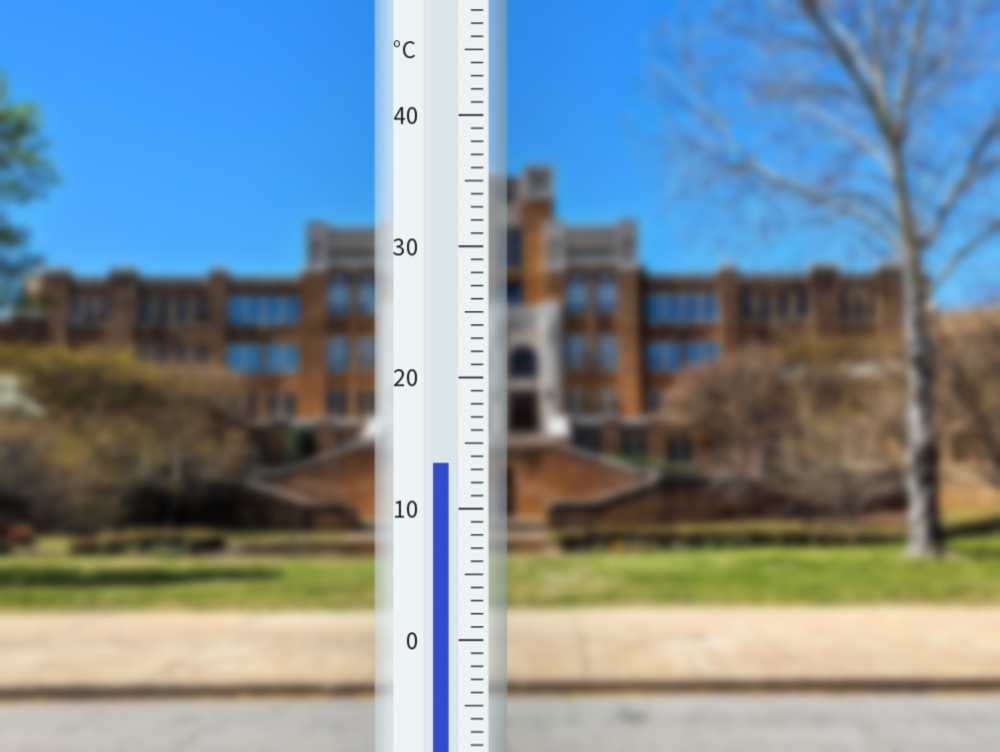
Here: **13.5** °C
